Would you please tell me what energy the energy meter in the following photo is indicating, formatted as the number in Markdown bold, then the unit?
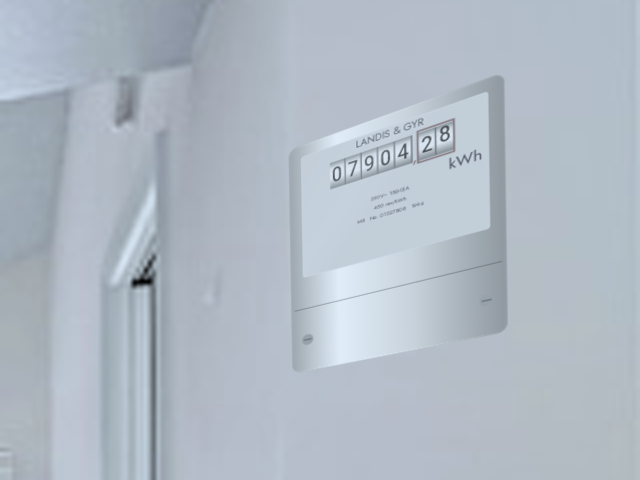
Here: **7904.28** kWh
